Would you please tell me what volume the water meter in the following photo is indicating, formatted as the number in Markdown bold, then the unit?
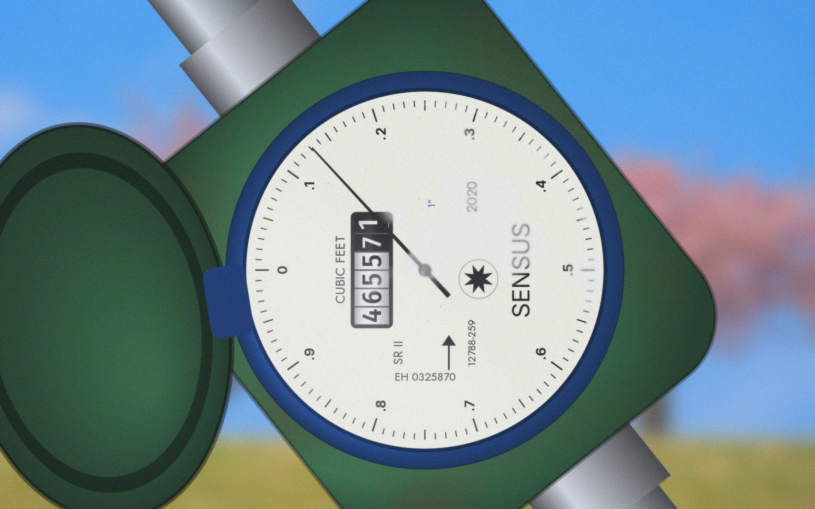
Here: **465571.13** ft³
